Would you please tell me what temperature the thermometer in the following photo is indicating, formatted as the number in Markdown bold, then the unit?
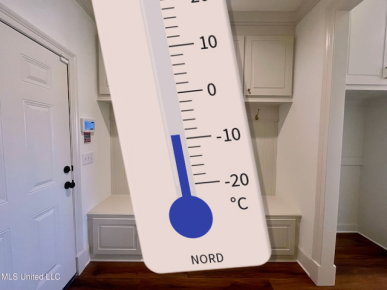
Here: **-9** °C
